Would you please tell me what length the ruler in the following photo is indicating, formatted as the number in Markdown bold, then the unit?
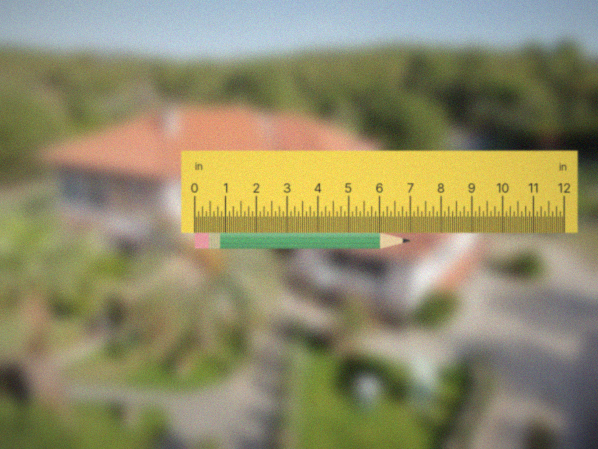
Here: **7** in
